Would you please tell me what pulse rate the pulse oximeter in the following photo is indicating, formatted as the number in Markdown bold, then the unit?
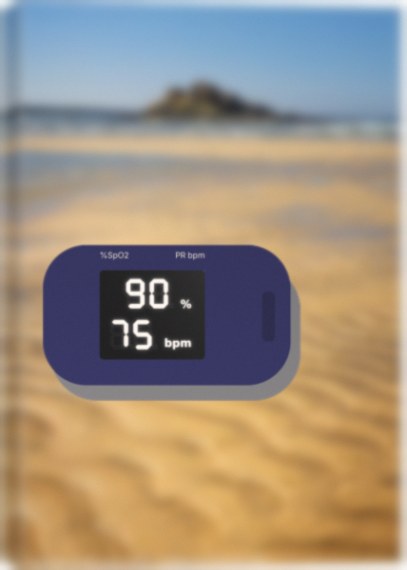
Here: **75** bpm
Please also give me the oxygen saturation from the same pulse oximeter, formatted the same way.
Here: **90** %
